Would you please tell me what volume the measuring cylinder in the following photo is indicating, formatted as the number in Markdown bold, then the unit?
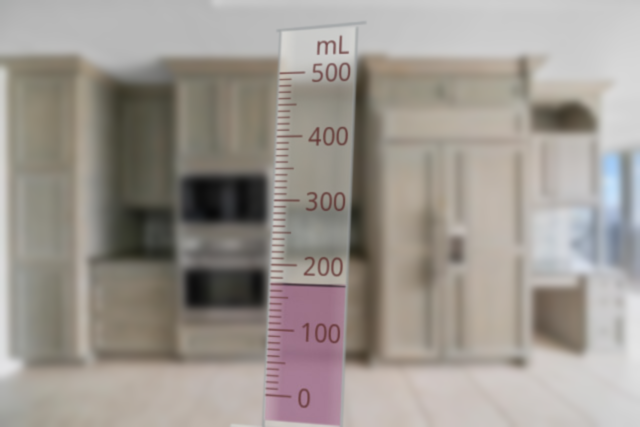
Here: **170** mL
